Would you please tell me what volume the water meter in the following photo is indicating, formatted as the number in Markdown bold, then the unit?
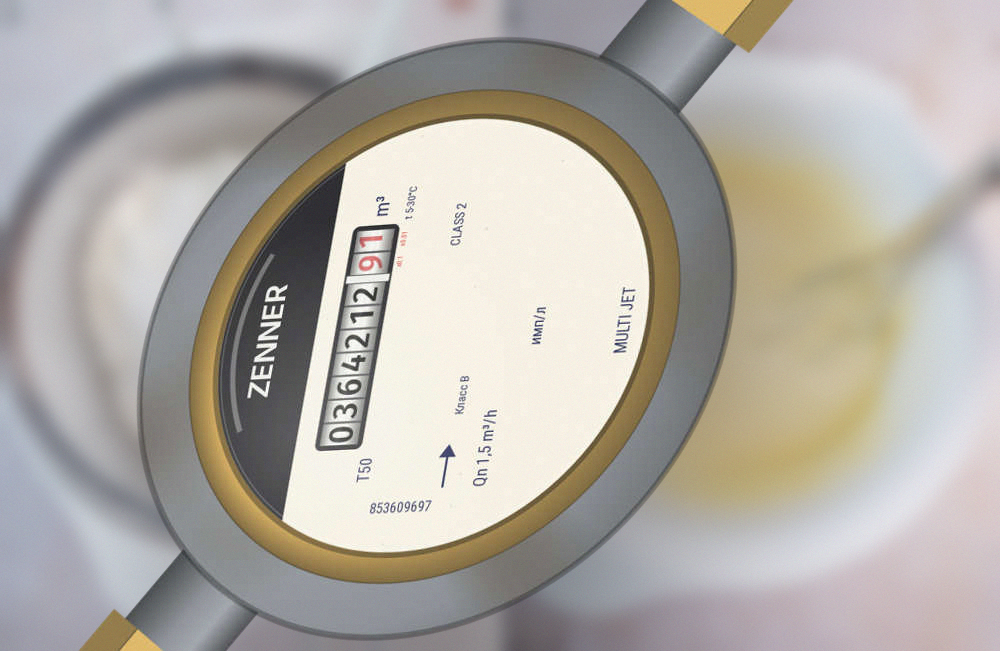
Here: **364212.91** m³
